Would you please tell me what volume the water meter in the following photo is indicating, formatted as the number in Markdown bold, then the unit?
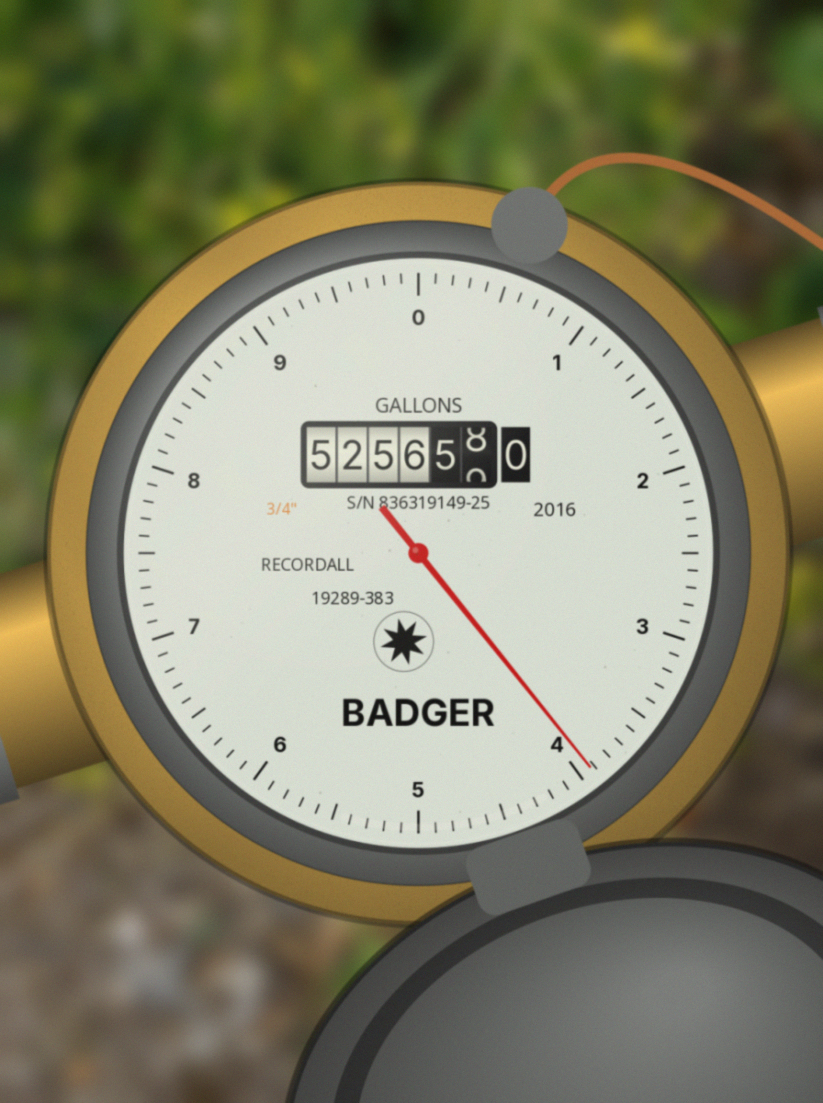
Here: **5256583.9** gal
